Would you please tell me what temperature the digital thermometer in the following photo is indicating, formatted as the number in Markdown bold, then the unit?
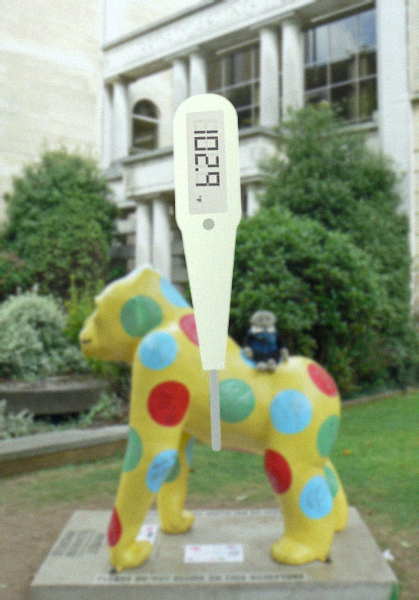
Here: **102.9** °F
